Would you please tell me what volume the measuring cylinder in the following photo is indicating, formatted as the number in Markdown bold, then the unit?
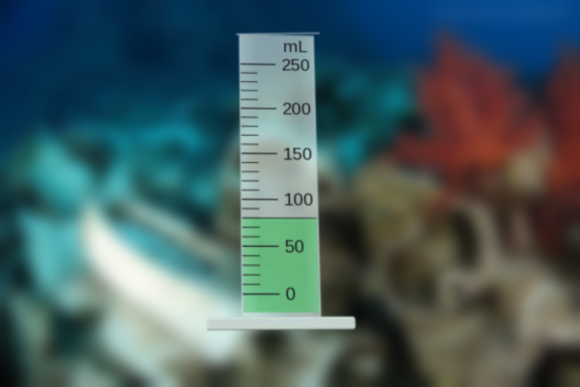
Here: **80** mL
